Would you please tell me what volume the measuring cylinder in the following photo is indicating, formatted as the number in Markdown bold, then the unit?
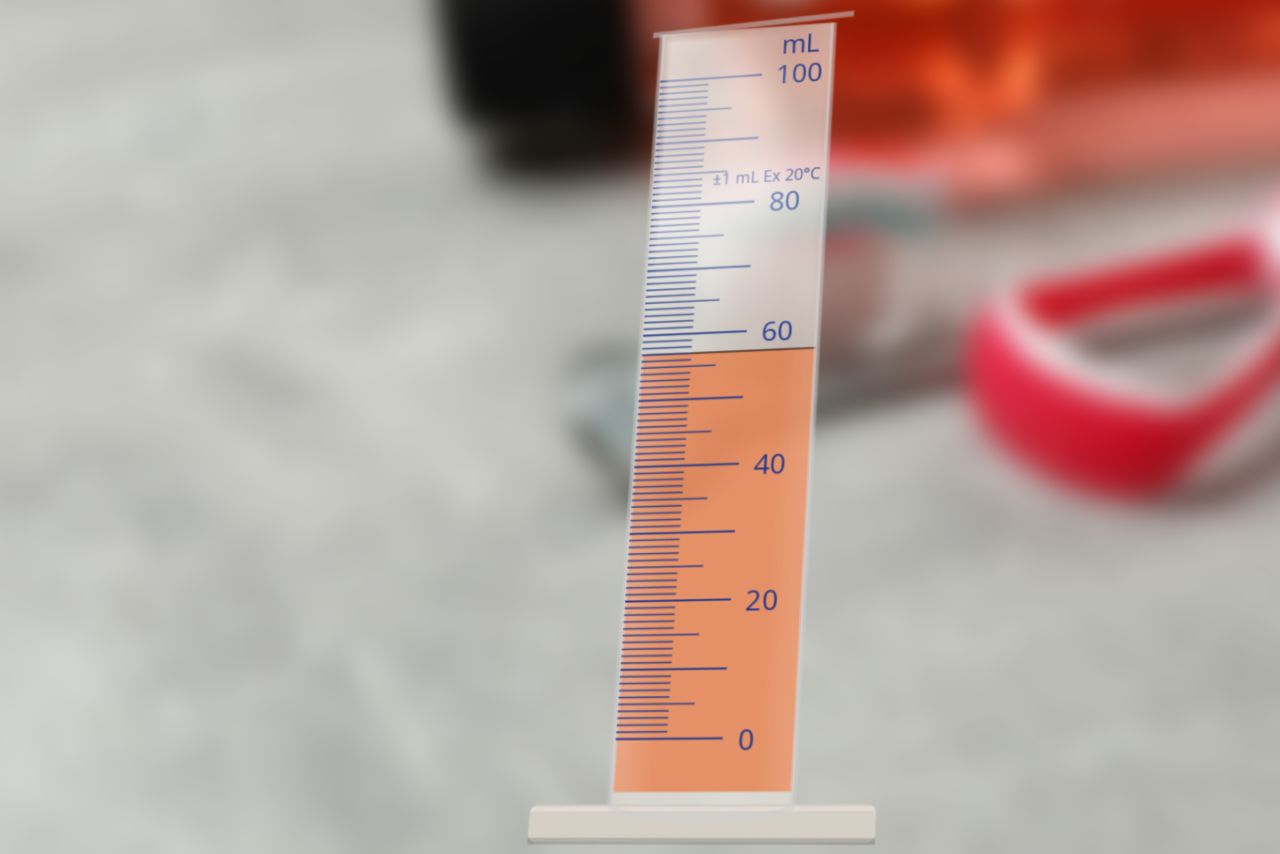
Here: **57** mL
